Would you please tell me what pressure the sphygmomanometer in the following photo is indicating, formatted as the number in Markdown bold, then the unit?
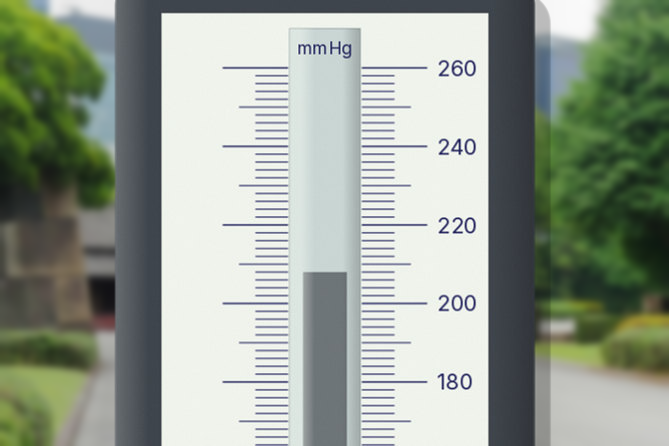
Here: **208** mmHg
